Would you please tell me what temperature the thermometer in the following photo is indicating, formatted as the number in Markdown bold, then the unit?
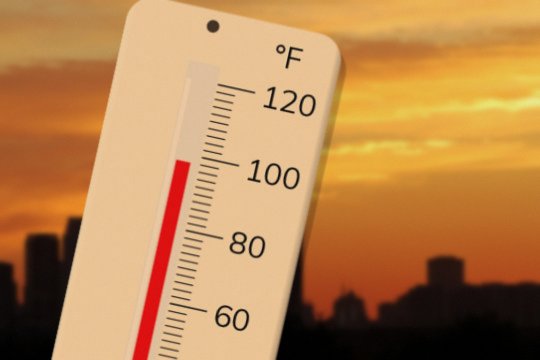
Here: **98** °F
